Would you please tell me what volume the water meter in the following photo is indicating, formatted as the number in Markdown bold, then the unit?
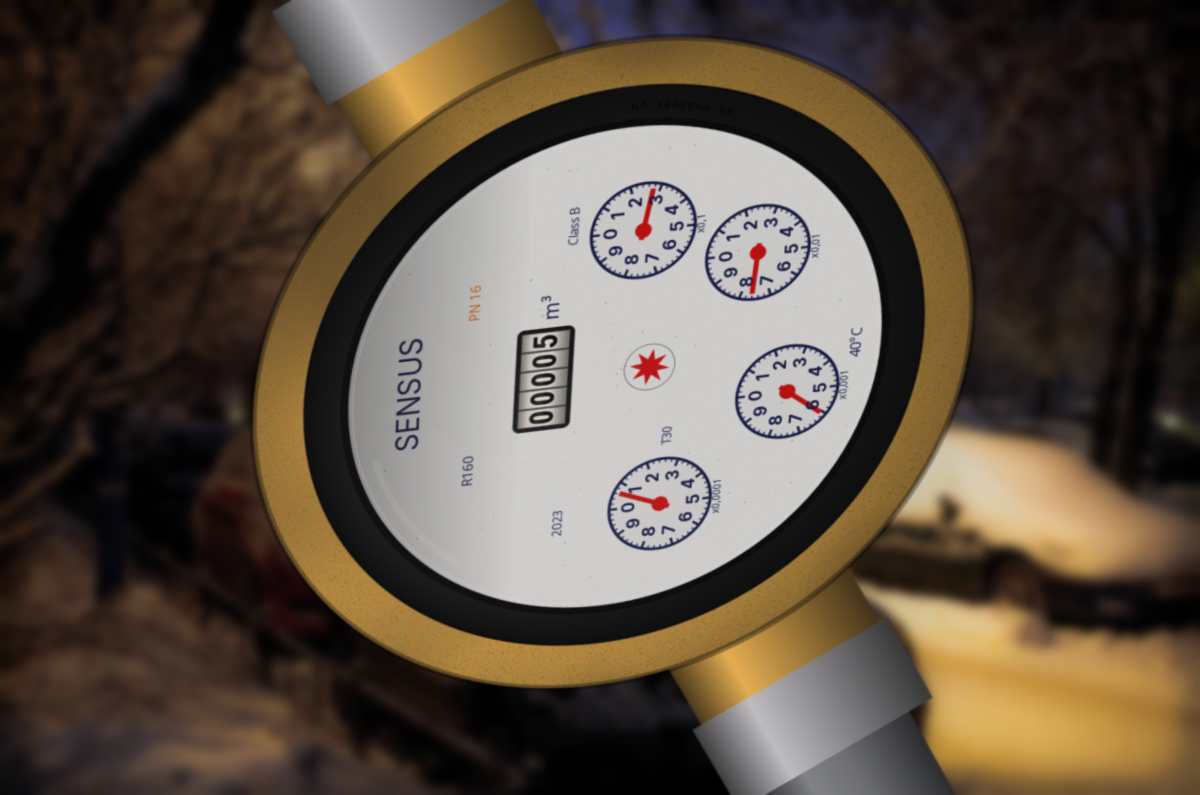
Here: **5.2760** m³
